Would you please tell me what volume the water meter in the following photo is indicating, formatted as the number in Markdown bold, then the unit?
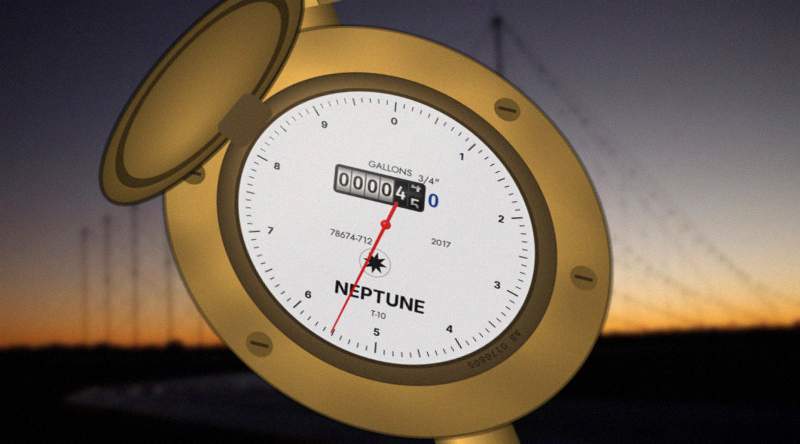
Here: **445.5** gal
